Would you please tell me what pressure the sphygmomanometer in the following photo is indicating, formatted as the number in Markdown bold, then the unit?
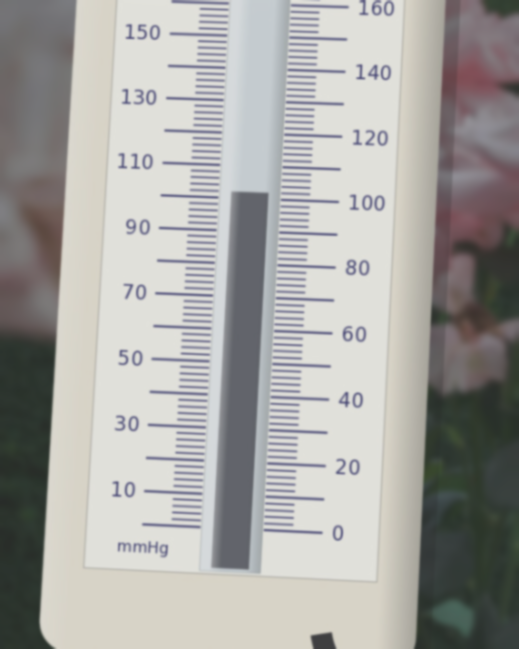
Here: **102** mmHg
